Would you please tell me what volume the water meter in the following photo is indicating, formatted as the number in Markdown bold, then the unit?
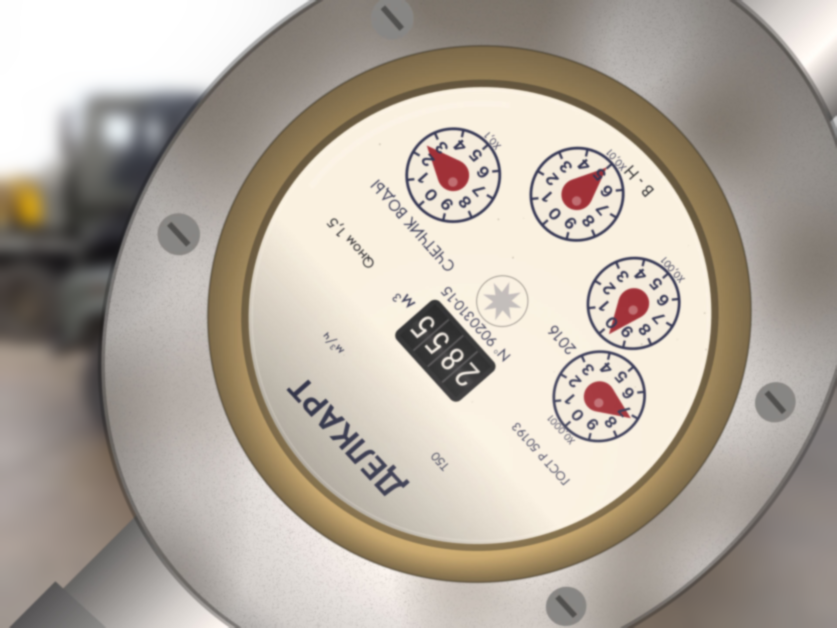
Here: **2855.2497** m³
